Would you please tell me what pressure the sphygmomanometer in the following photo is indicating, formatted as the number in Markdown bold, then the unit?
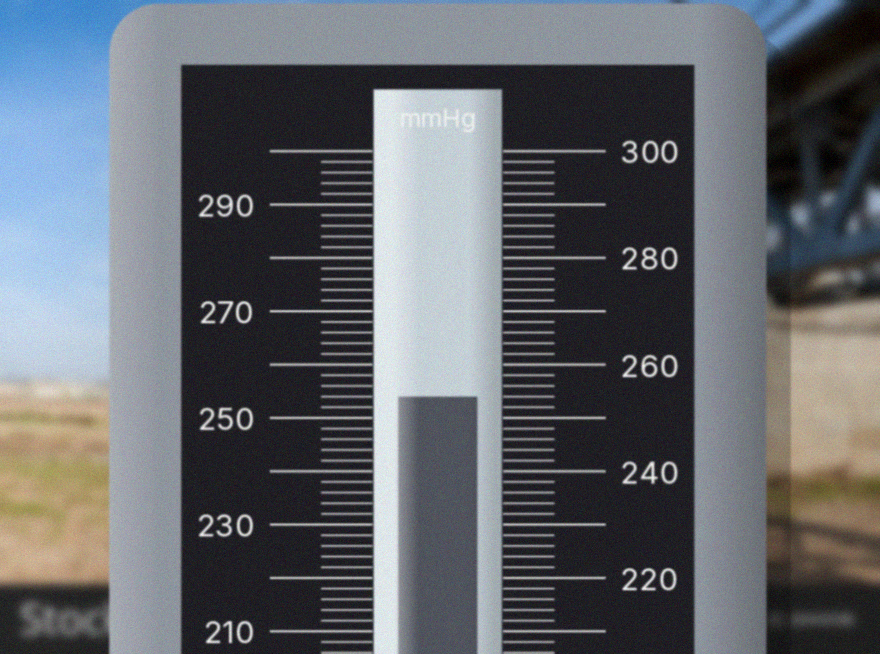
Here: **254** mmHg
